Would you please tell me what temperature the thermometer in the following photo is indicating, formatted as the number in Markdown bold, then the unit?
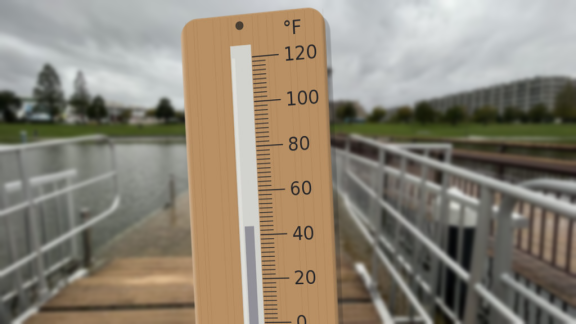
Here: **44** °F
